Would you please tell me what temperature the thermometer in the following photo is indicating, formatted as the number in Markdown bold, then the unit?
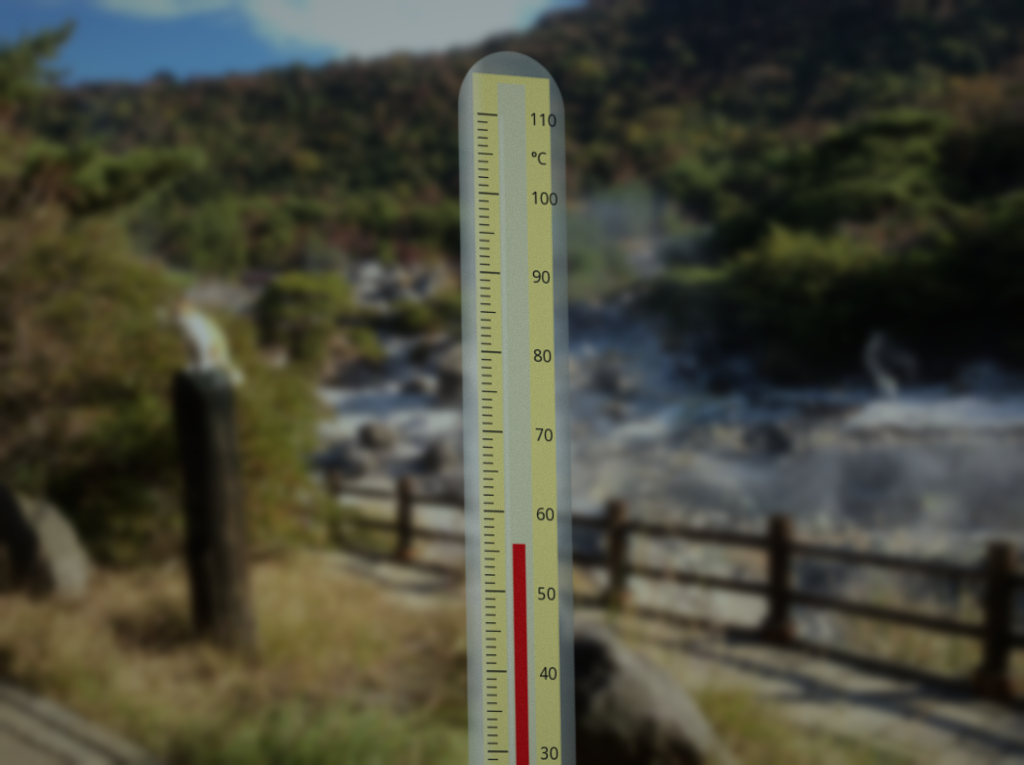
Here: **56** °C
